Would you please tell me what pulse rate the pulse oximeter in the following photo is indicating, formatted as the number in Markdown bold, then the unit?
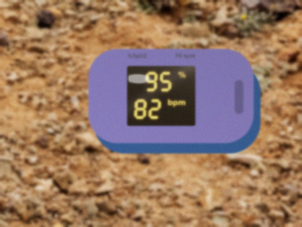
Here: **82** bpm
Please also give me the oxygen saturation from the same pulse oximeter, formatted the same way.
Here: **95** %
